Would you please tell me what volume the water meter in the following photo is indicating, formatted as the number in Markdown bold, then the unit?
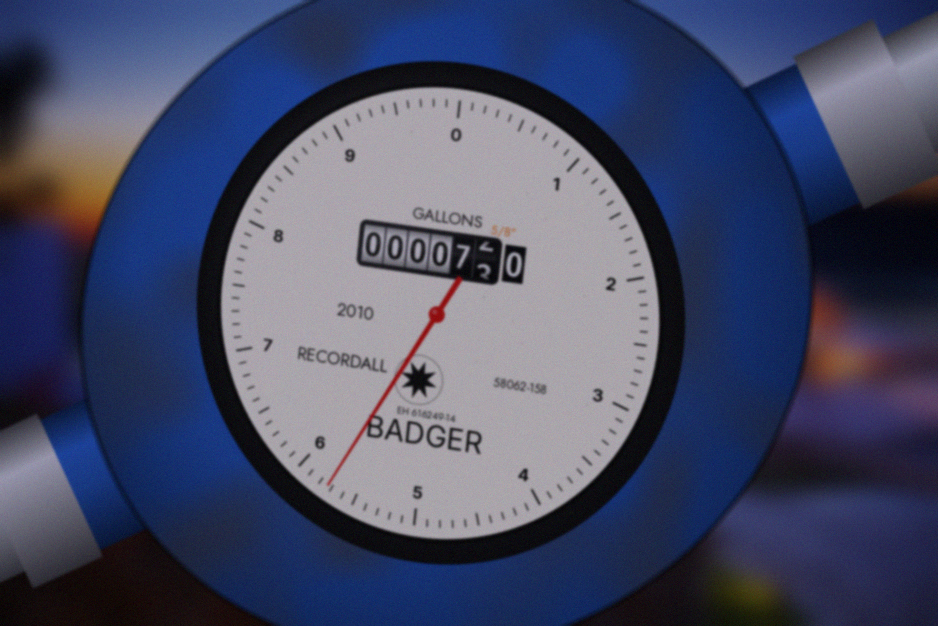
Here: **725.7** gal
